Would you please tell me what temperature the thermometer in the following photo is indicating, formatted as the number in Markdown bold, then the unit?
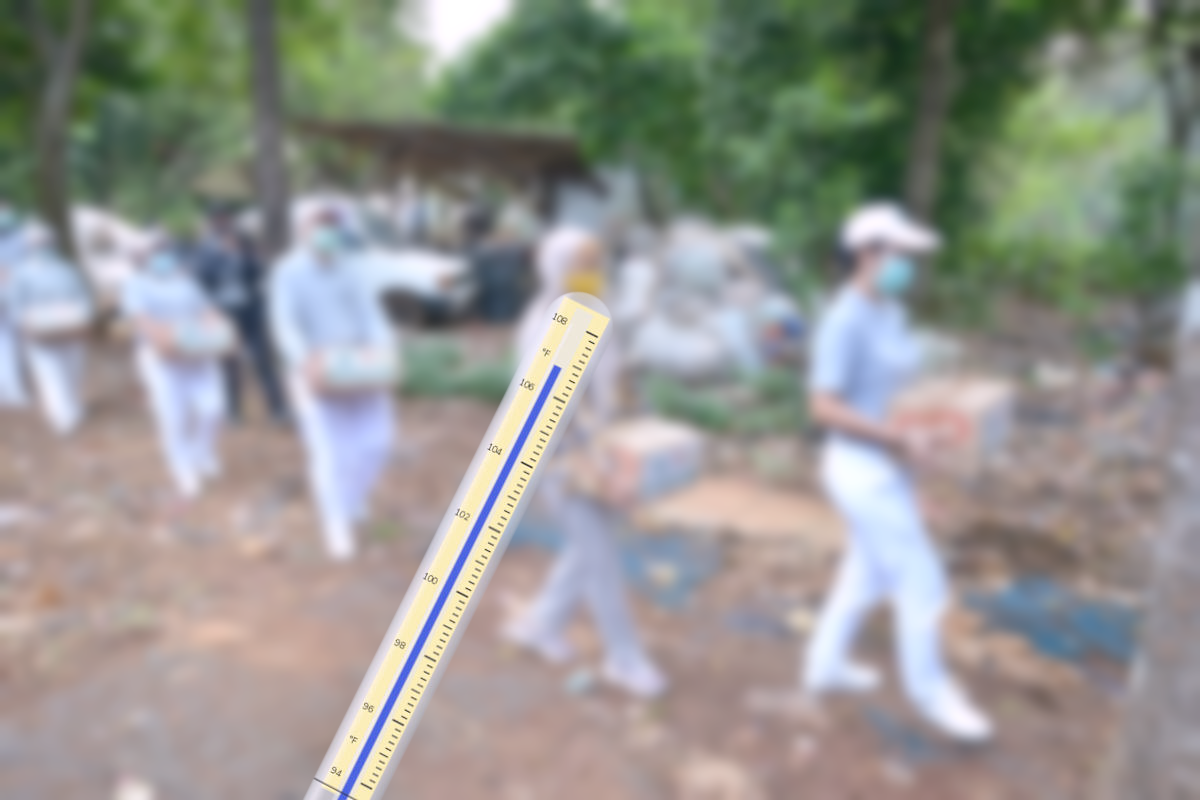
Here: **106.8** °F
